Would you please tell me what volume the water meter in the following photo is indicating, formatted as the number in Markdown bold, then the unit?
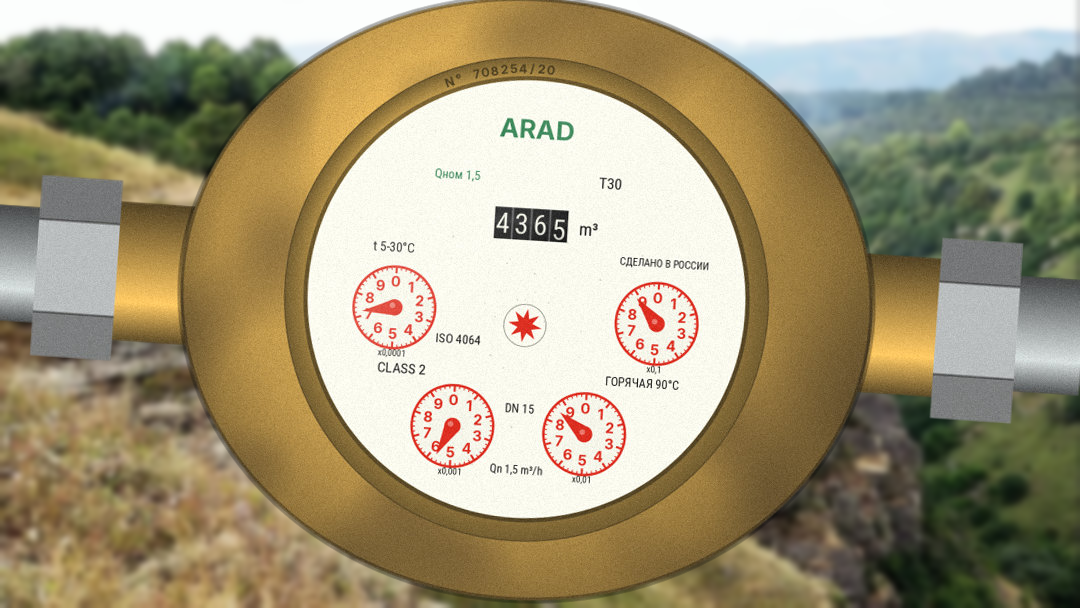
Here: **4364.8857** m³
